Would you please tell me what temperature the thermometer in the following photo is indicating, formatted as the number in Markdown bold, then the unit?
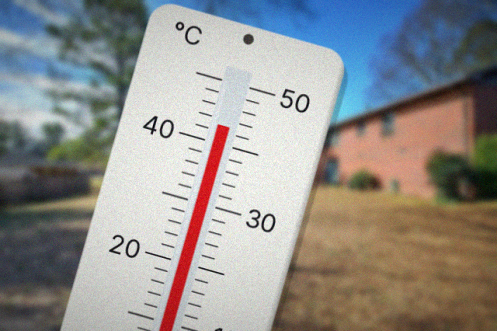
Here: **43** °C
